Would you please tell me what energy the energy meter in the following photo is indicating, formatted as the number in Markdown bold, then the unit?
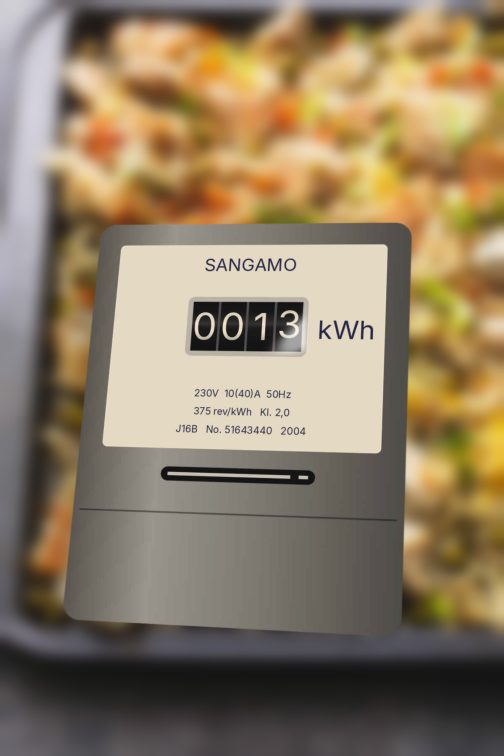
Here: **13** kWh
